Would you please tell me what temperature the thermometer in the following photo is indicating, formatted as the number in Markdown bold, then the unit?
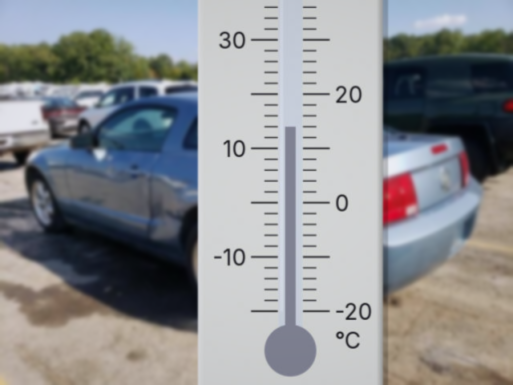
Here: **14** °C
